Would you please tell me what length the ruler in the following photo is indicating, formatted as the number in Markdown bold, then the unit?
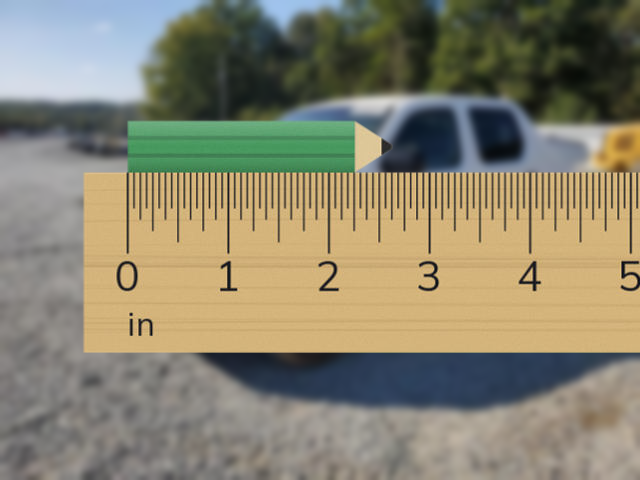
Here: **2.625** in
